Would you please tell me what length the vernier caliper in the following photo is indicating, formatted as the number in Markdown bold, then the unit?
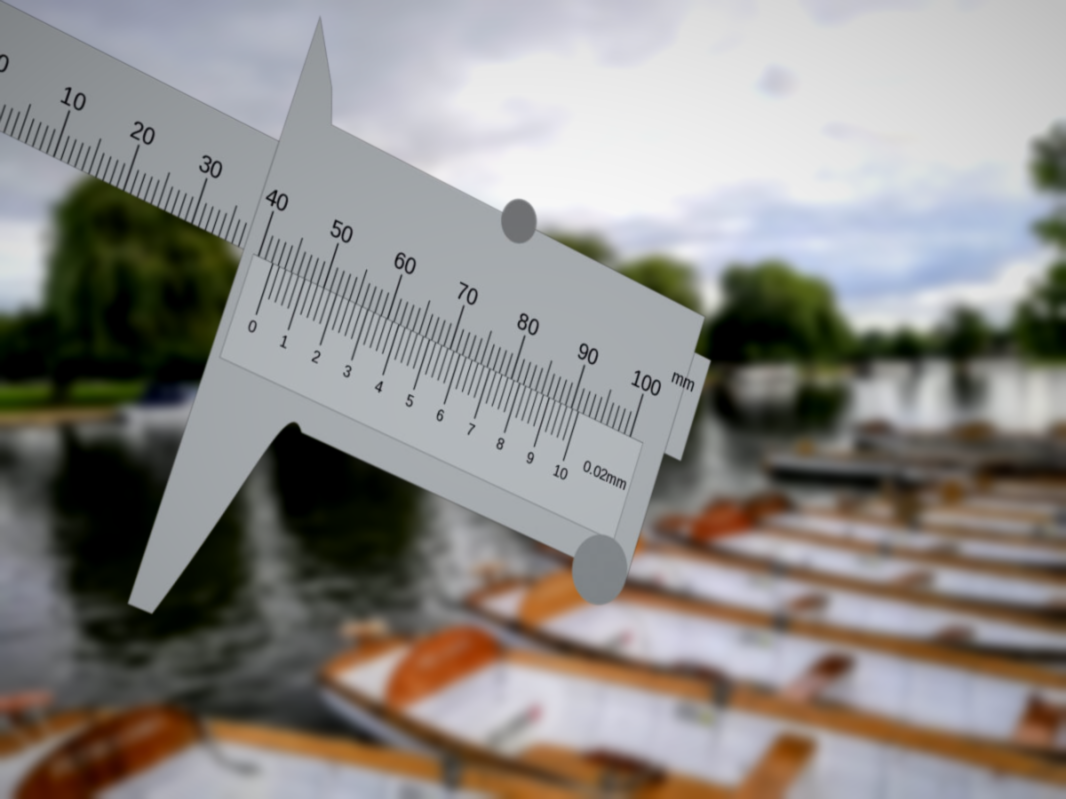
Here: **42.2** mm
